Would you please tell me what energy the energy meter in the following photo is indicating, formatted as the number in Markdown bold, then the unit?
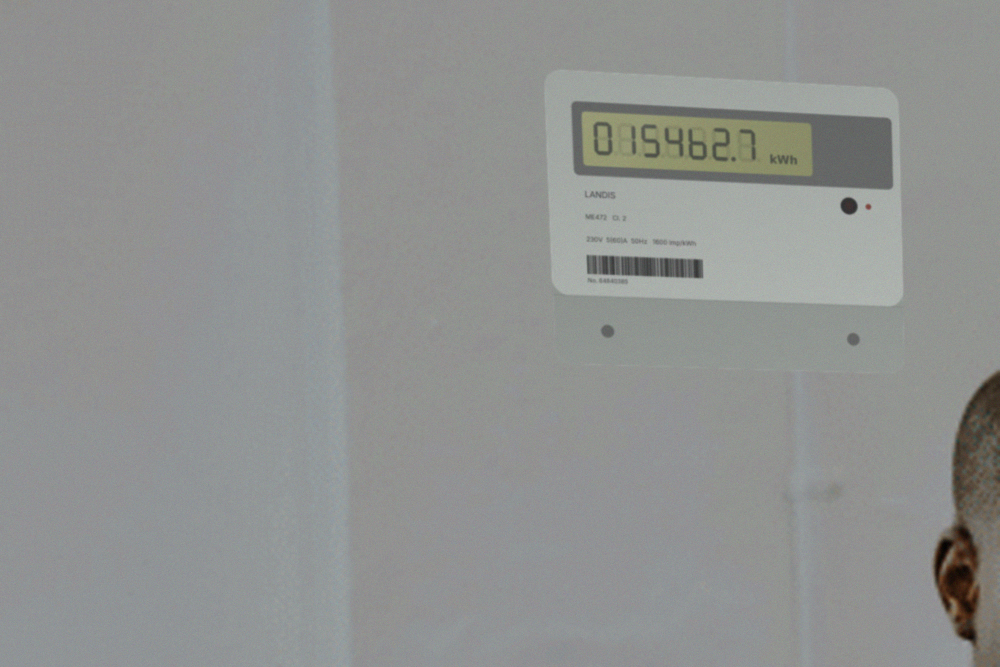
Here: **15462.7** kWh
